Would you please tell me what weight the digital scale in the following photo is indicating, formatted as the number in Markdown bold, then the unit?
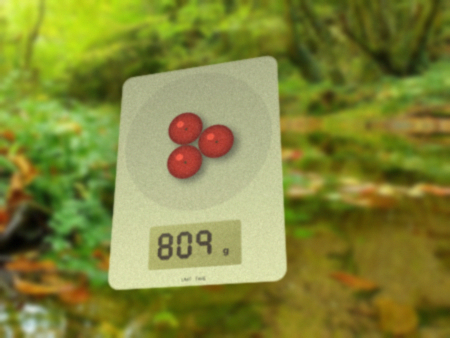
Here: **809** g
